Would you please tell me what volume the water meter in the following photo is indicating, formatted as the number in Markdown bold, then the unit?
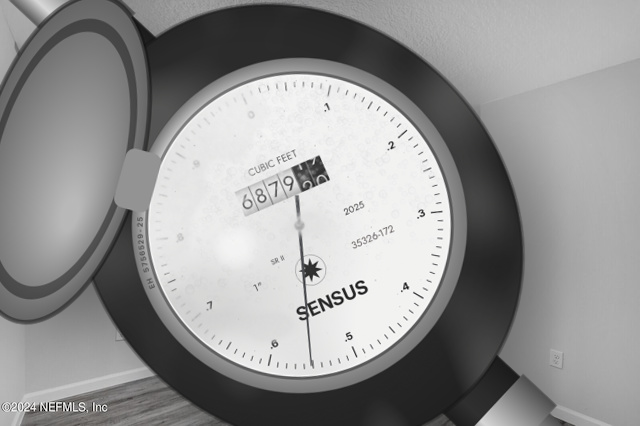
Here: **687919.55** ft³
